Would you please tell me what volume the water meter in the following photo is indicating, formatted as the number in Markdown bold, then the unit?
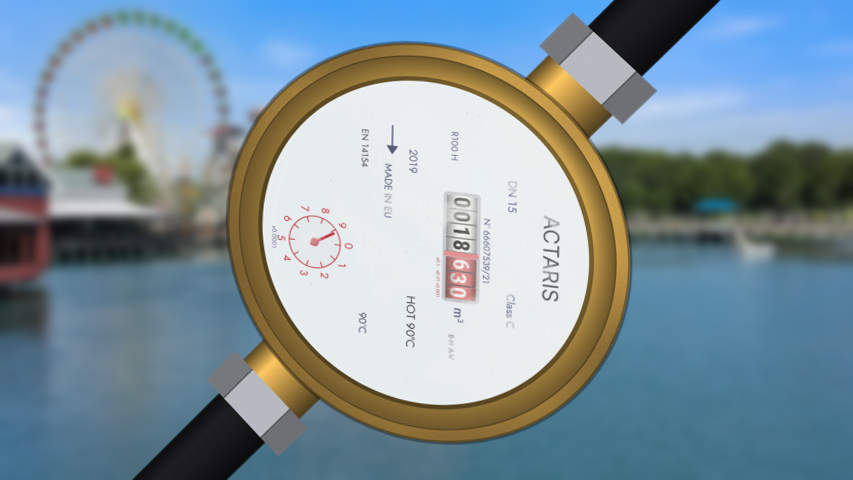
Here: **18.6299** m³
